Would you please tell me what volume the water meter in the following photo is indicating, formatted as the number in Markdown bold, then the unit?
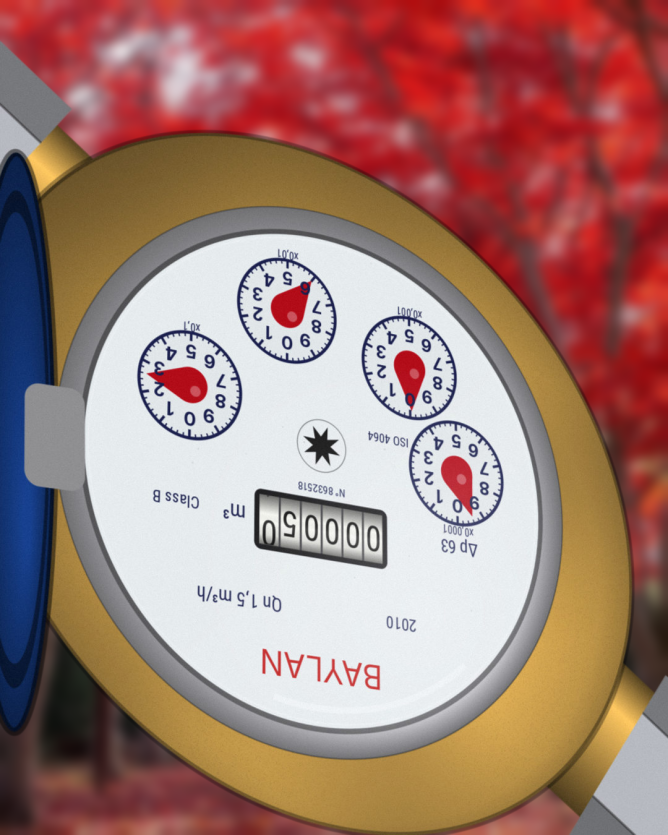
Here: **50.2599** m³
